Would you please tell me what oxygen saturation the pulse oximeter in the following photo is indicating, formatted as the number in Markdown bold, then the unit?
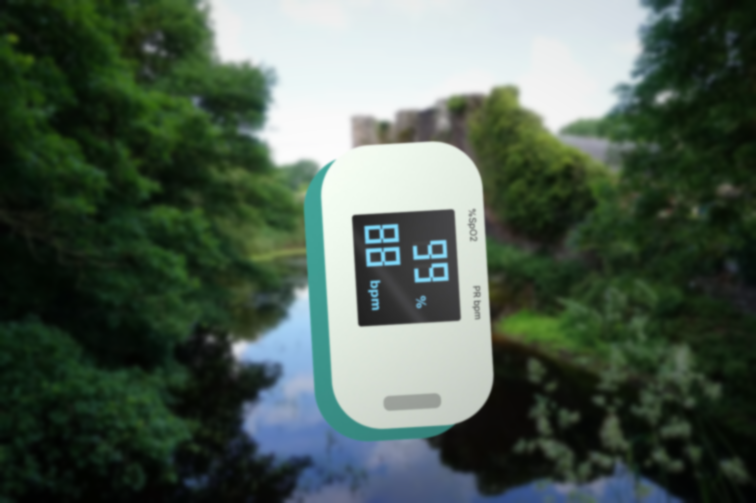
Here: **99** %
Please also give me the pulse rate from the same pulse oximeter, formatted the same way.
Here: **88** bpm
